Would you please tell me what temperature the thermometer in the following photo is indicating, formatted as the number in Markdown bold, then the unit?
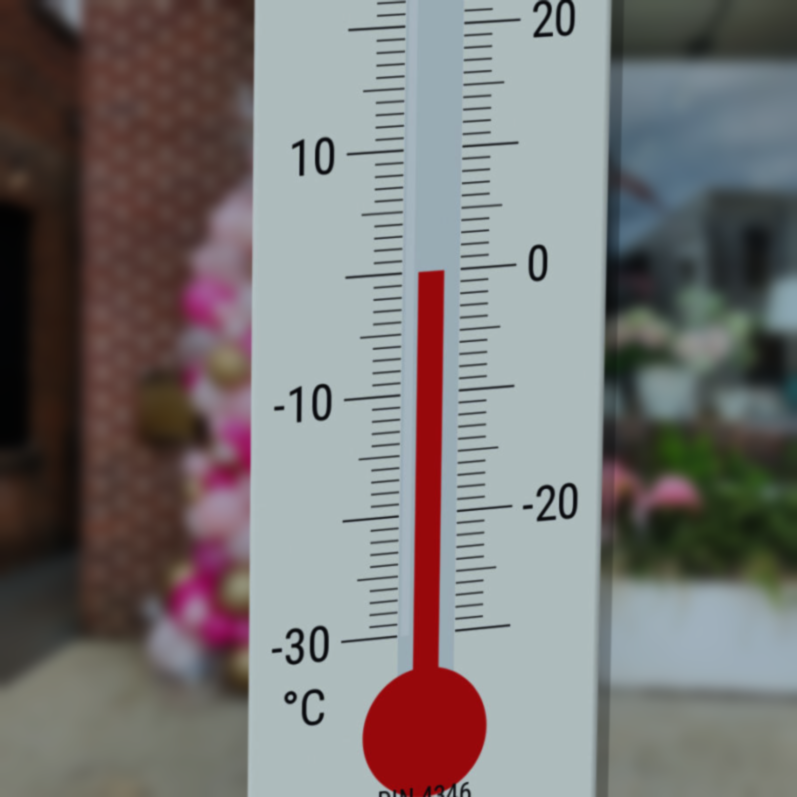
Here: **0** °C
